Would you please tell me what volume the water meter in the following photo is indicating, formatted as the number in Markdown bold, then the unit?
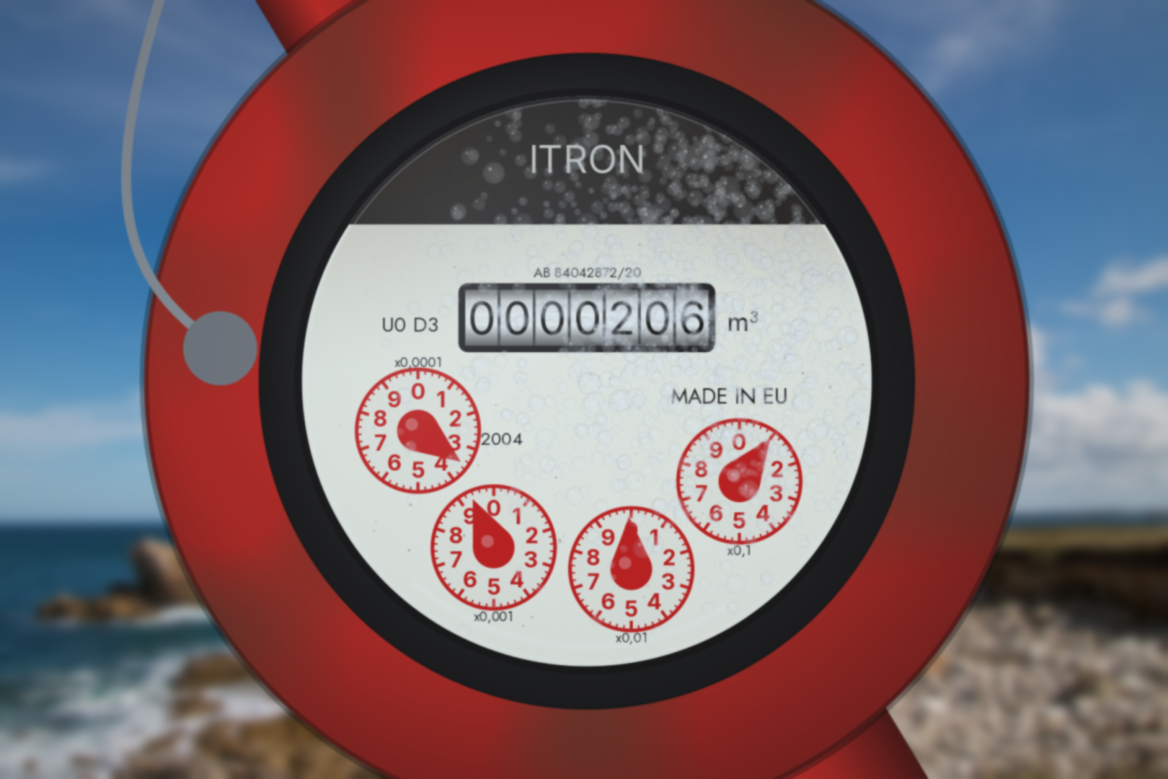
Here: **206.0993** m³
